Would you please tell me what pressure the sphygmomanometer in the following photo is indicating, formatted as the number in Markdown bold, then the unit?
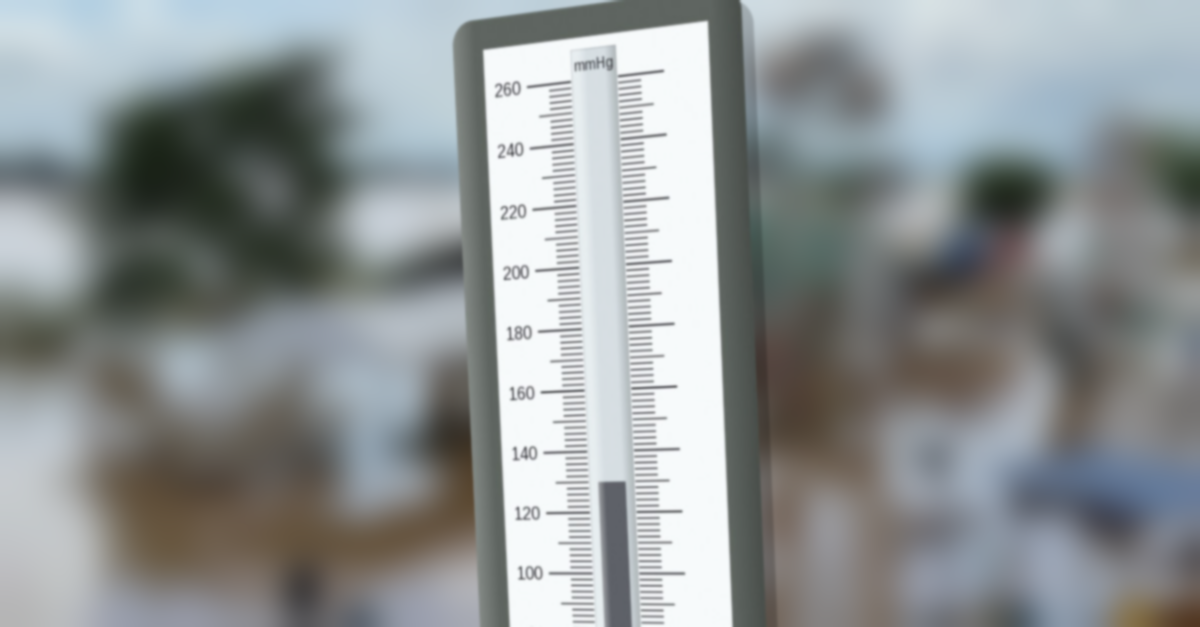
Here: **130** mmHg
